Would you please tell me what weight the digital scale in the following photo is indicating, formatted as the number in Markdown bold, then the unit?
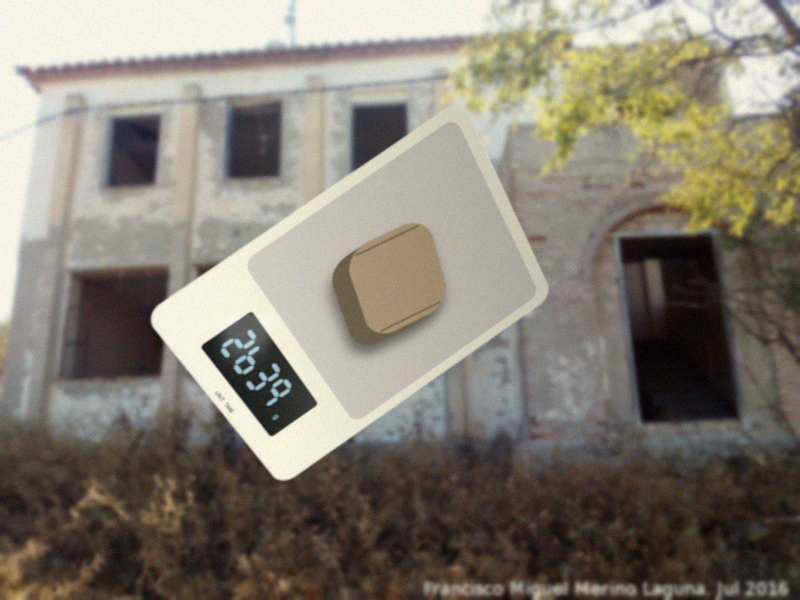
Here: **2639** g
